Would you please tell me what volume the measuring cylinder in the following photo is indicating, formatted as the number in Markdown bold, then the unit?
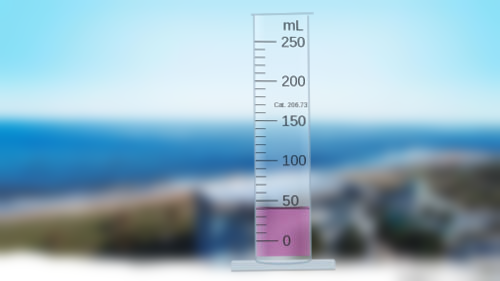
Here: **40** mL
